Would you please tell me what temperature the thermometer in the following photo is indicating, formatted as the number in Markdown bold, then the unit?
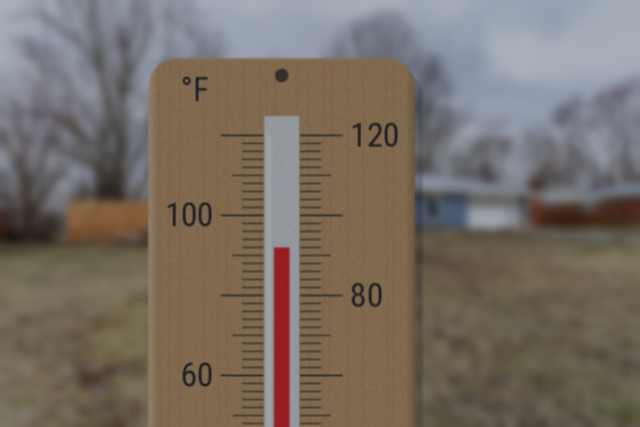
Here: **92** °F
